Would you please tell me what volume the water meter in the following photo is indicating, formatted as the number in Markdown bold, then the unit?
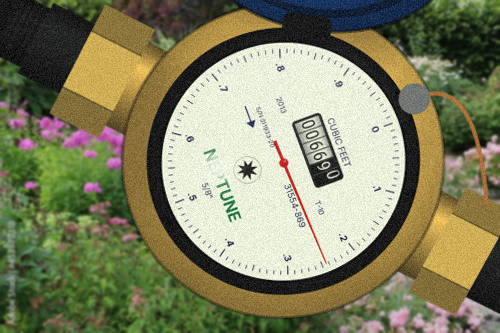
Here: **6690.24** ft³
